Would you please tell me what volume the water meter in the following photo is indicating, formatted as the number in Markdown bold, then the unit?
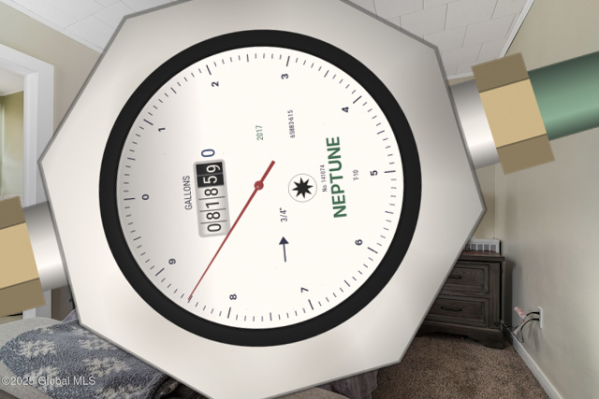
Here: **818588.5** gal
